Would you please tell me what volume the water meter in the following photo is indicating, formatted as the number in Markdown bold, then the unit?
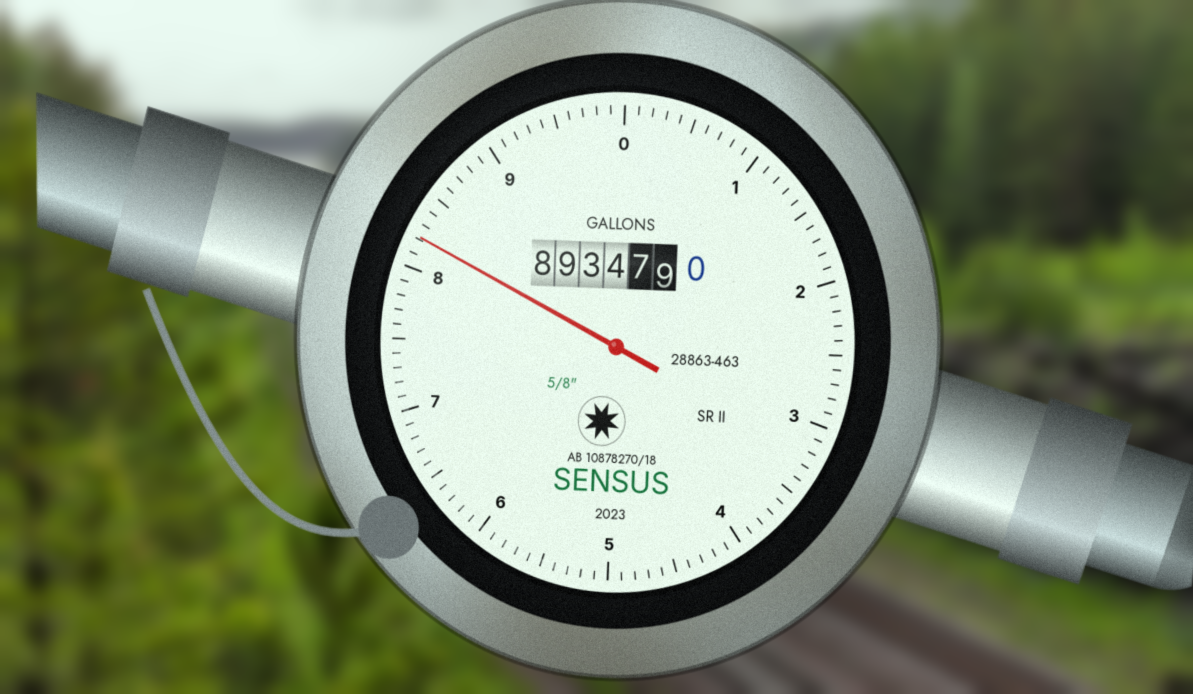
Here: **8934788.2** gal
